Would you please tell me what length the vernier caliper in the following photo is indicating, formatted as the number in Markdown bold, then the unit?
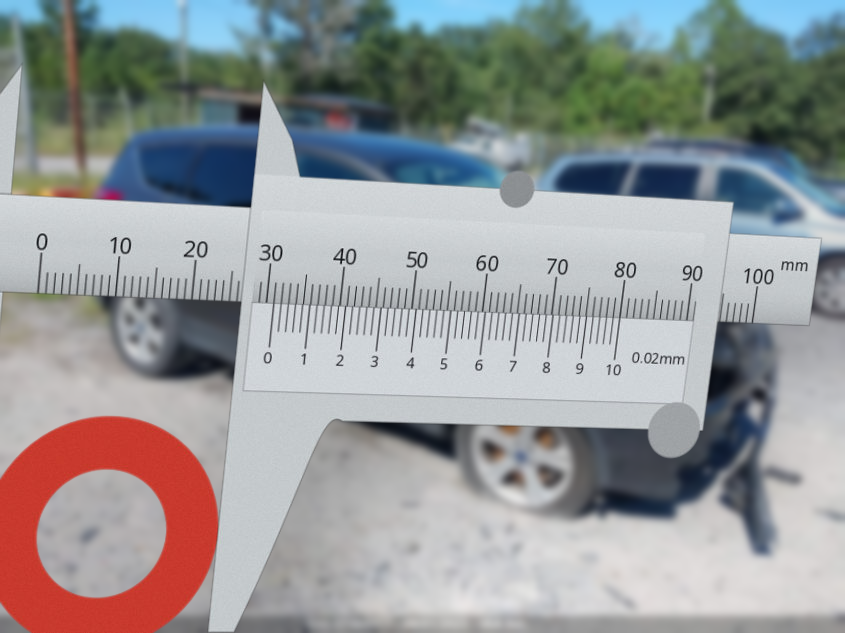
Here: **31.0** mm
